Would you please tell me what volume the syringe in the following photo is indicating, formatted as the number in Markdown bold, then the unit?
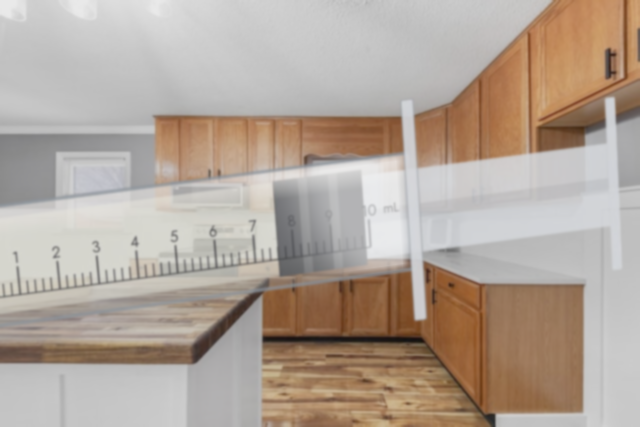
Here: **7.6** mL
